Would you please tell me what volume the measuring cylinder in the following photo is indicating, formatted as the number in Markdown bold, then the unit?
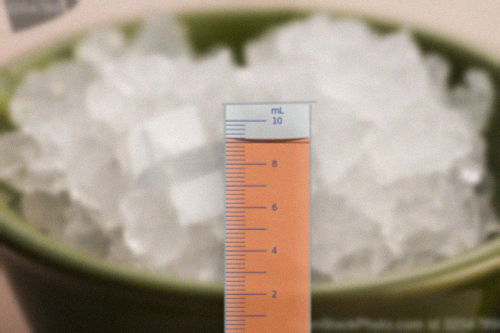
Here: **9** mL
